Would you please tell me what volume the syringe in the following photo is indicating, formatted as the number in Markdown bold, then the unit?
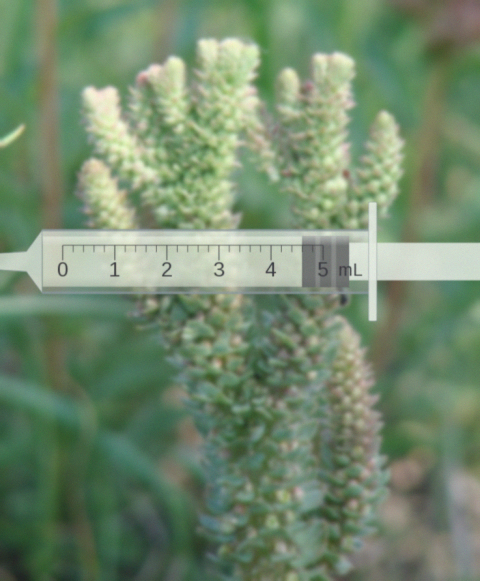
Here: **4.6** mL
